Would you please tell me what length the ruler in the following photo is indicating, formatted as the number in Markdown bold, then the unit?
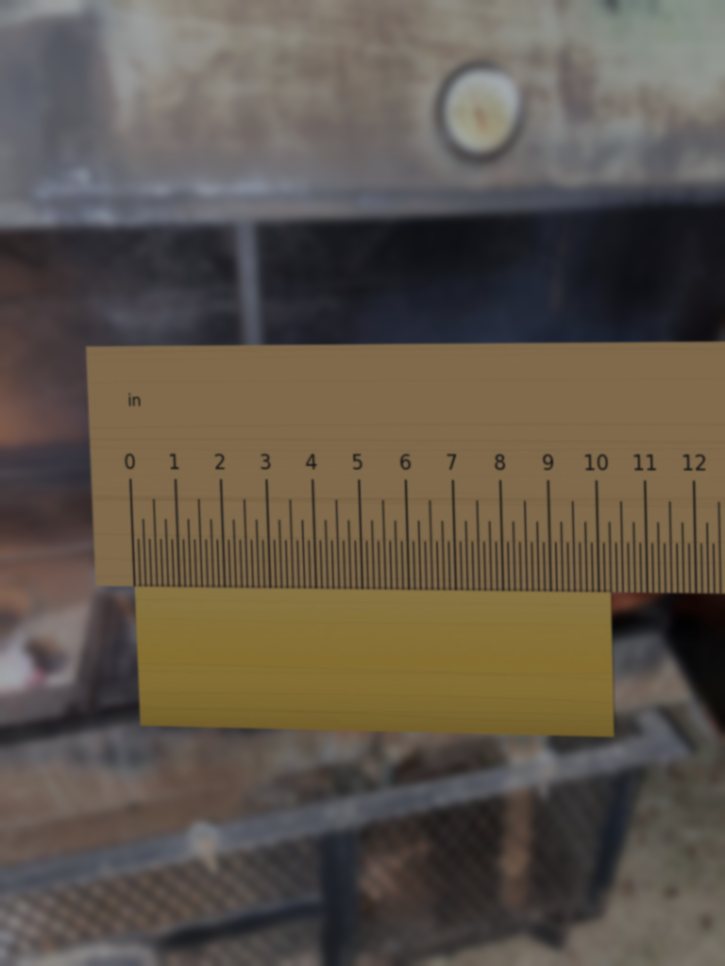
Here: **10.25** in
